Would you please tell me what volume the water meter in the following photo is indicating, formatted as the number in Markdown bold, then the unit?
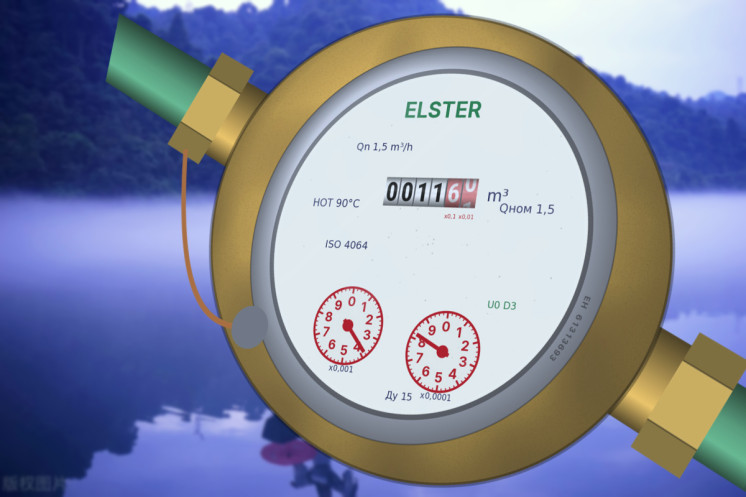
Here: **11.6038** m³
